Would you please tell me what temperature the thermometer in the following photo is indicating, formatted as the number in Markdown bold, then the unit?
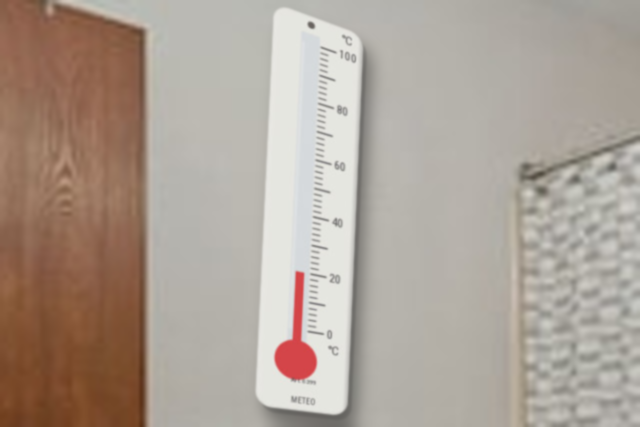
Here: **20** °C
